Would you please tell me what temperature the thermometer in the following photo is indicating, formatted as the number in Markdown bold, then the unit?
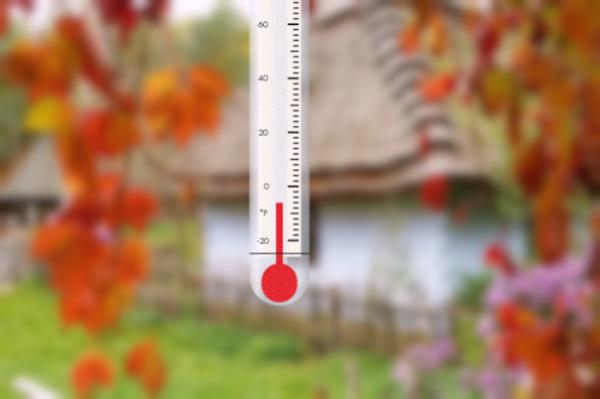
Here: **-6** °F
